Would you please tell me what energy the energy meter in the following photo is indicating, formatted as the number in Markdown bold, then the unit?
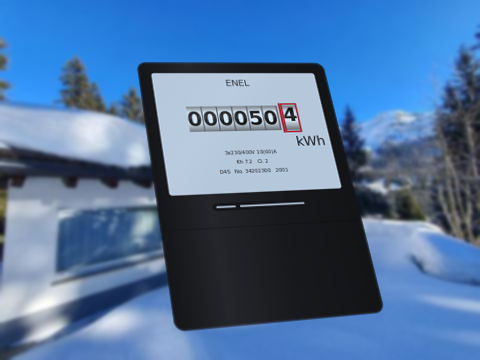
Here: **50.4** kWh
